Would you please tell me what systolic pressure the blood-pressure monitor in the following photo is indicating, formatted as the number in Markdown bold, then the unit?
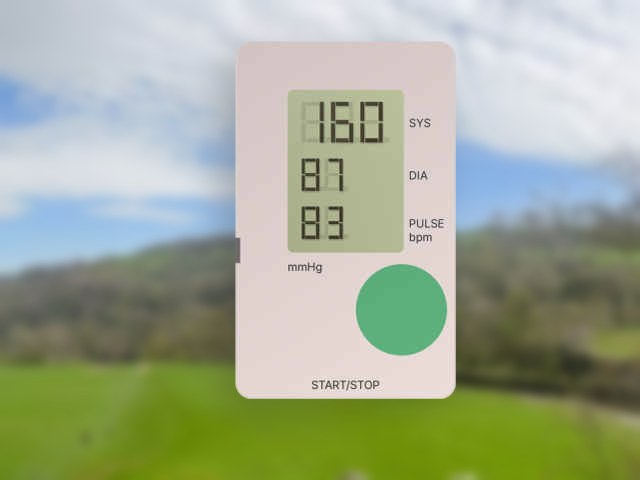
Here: **160** mmHg
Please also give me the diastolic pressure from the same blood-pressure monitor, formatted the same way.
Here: **87** mmHg
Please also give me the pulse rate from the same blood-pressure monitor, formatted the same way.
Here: **83** bpm
